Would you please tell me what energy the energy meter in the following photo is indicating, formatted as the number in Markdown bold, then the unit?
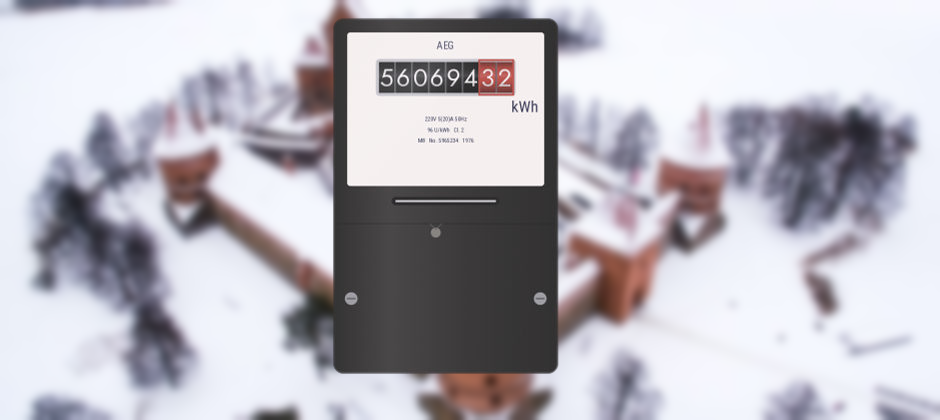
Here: **560694.32** kWh
